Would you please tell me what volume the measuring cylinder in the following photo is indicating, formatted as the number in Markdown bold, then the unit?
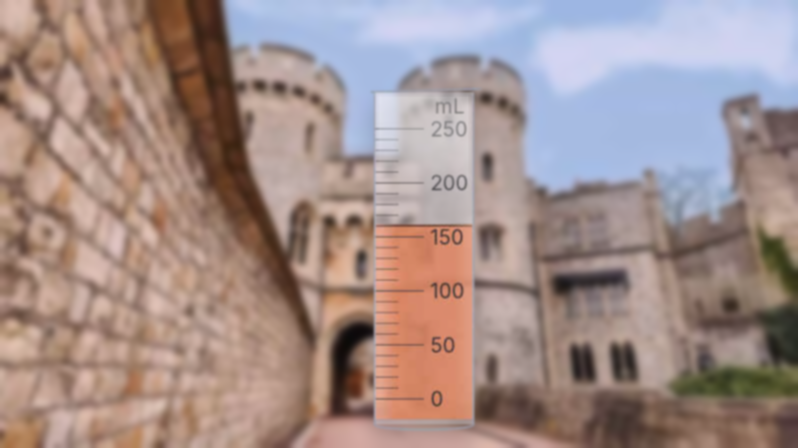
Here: **160** mL
